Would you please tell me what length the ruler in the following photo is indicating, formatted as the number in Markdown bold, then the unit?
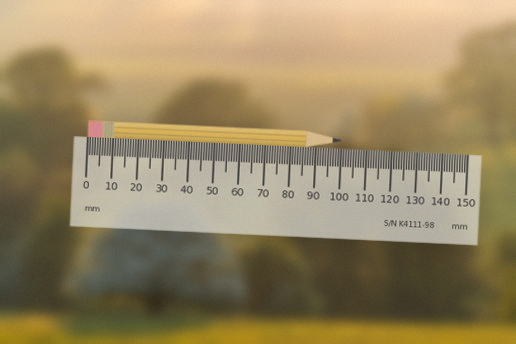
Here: **100** mm
